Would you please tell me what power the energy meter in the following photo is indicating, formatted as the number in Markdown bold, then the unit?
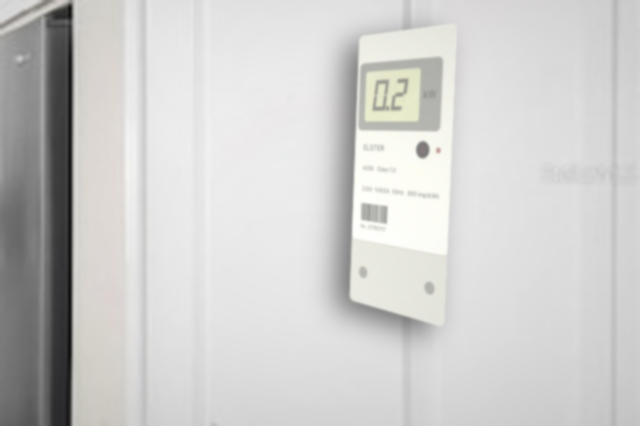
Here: **0.2** kW
